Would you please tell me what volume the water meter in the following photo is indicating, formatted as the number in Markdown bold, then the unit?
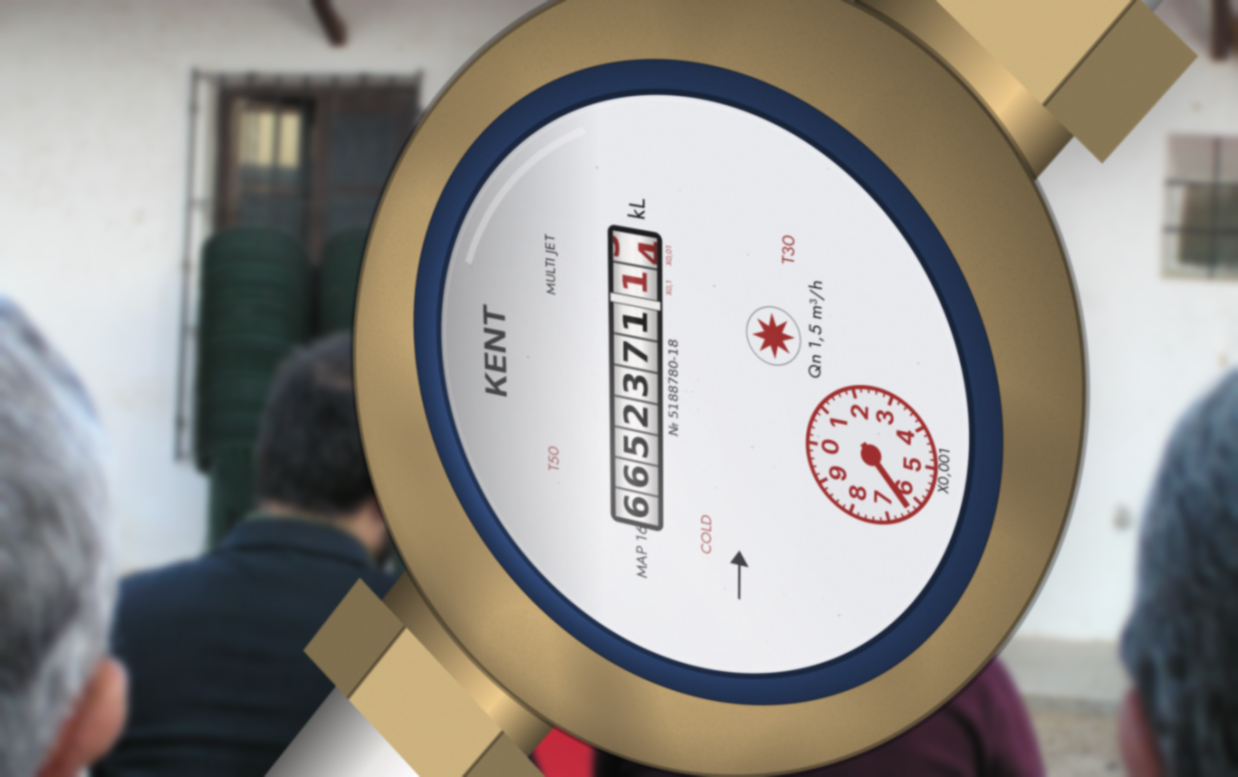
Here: **6652371.136** kL
